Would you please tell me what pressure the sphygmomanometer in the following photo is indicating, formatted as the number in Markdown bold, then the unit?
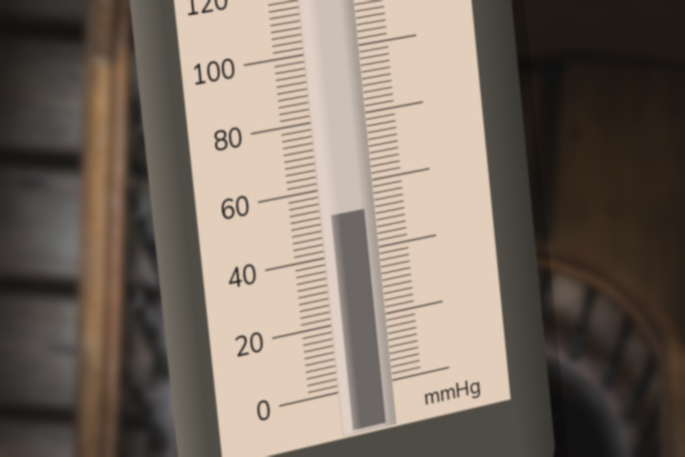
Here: **52** mmHg
